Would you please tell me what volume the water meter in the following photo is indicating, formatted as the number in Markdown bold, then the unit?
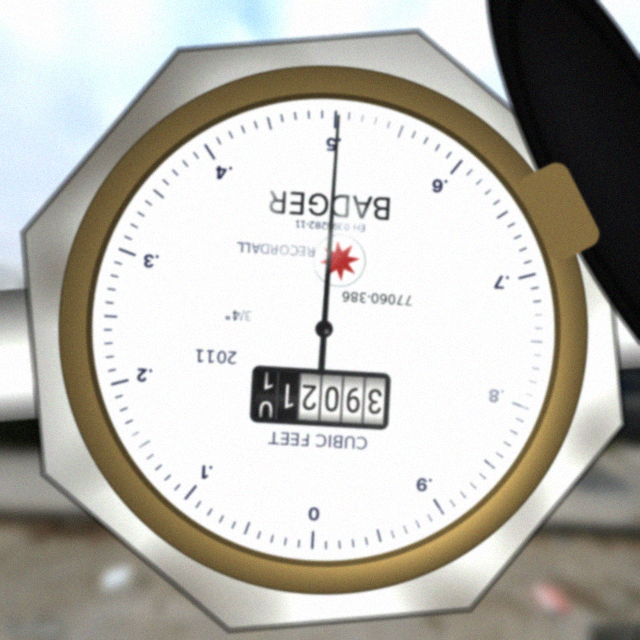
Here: **390210.50** ft³
